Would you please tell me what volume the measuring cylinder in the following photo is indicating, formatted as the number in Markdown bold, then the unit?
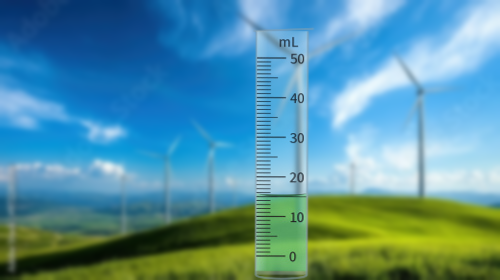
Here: **15** mL
